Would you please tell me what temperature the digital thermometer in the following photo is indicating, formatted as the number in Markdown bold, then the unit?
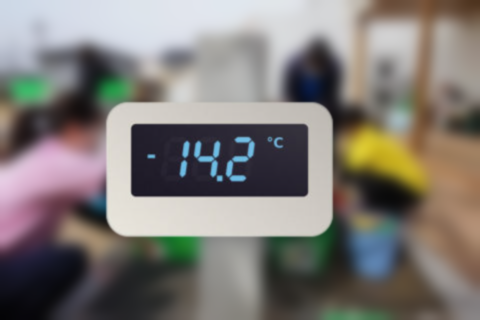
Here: **-14.2** °C
